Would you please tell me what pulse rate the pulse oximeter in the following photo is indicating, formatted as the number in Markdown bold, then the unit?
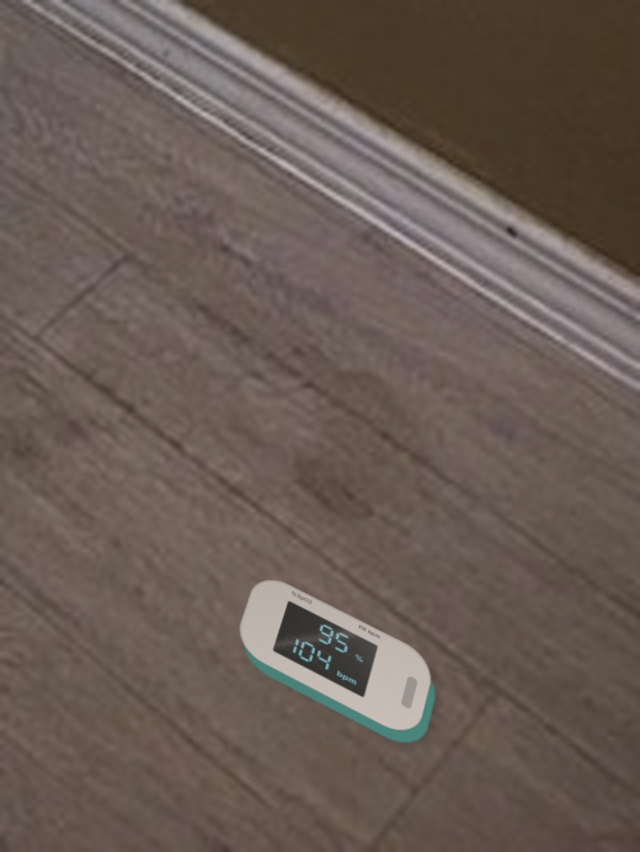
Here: **104** bpm
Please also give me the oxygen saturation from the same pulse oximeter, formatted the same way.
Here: **95** %
